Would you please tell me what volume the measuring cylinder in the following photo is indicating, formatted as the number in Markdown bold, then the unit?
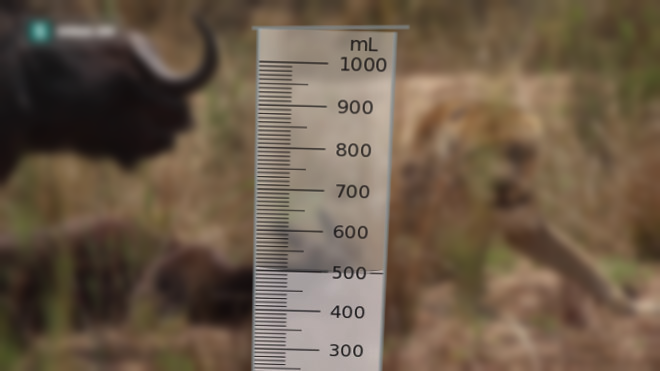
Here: **500** mL
